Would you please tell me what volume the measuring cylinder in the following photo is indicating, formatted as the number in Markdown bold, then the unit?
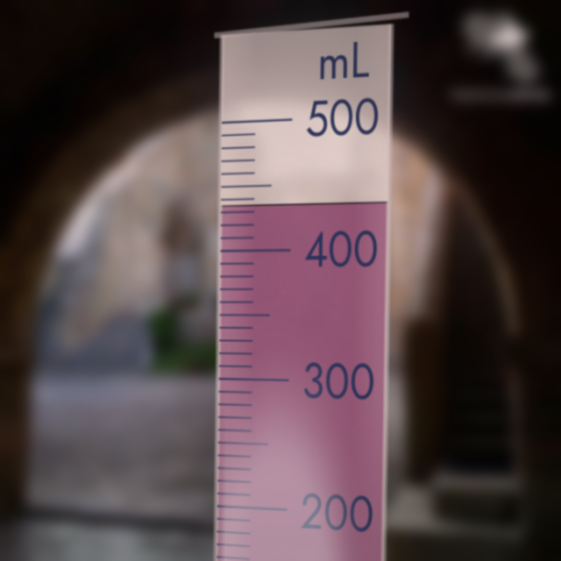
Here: **435** mL
